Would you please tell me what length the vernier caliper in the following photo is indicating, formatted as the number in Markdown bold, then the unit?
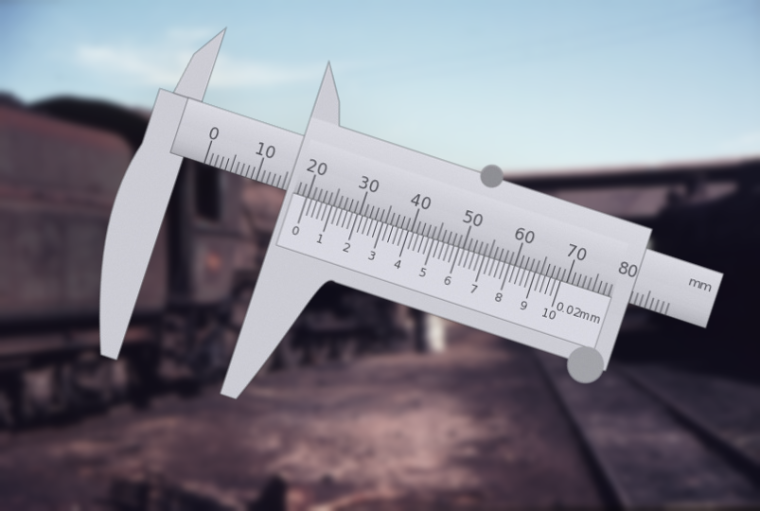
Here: **19.8** mm
